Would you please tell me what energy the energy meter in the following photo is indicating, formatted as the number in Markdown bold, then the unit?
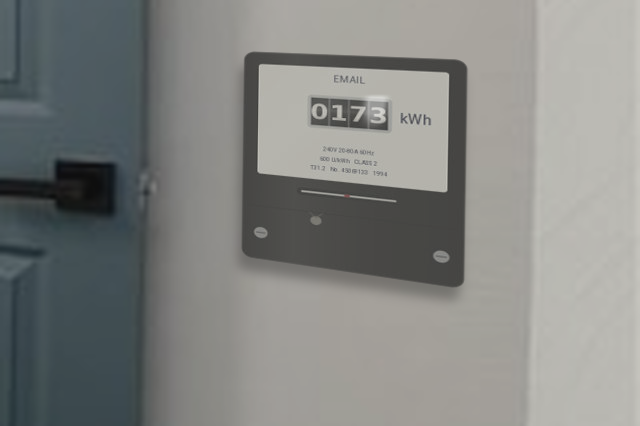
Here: **173** kWh
